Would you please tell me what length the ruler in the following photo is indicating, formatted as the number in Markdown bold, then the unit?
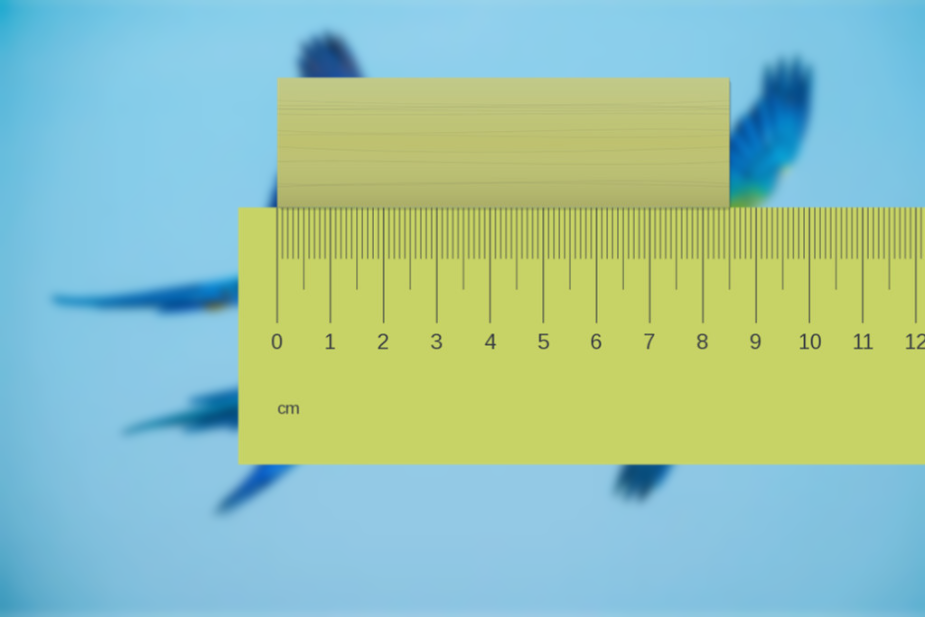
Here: **8.5** cm
